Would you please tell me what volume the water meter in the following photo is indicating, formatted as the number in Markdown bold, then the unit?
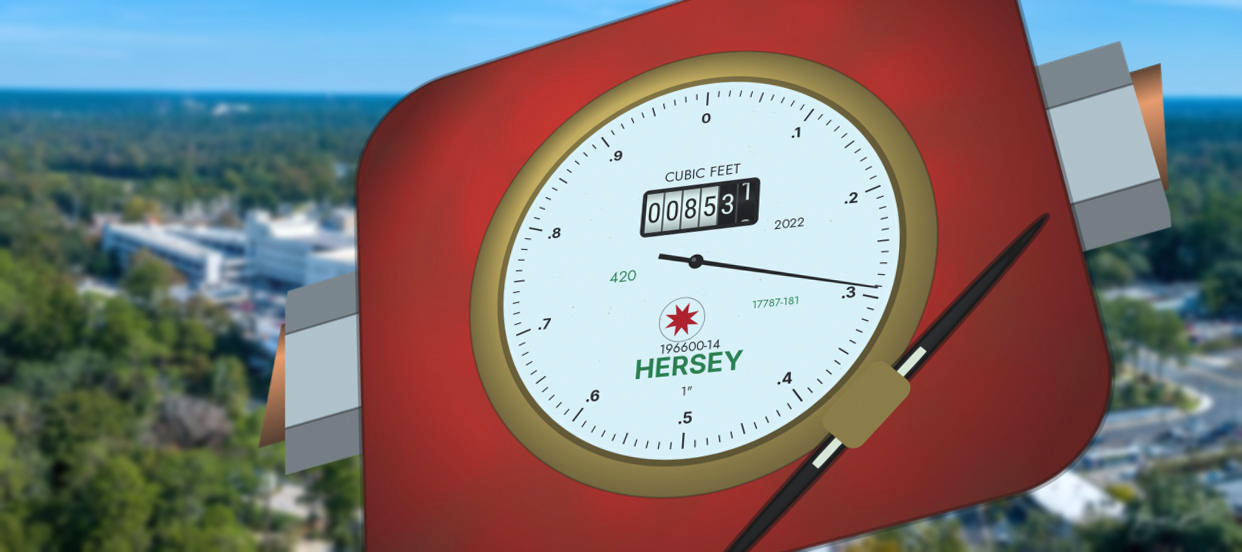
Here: **8531.29** ft³
